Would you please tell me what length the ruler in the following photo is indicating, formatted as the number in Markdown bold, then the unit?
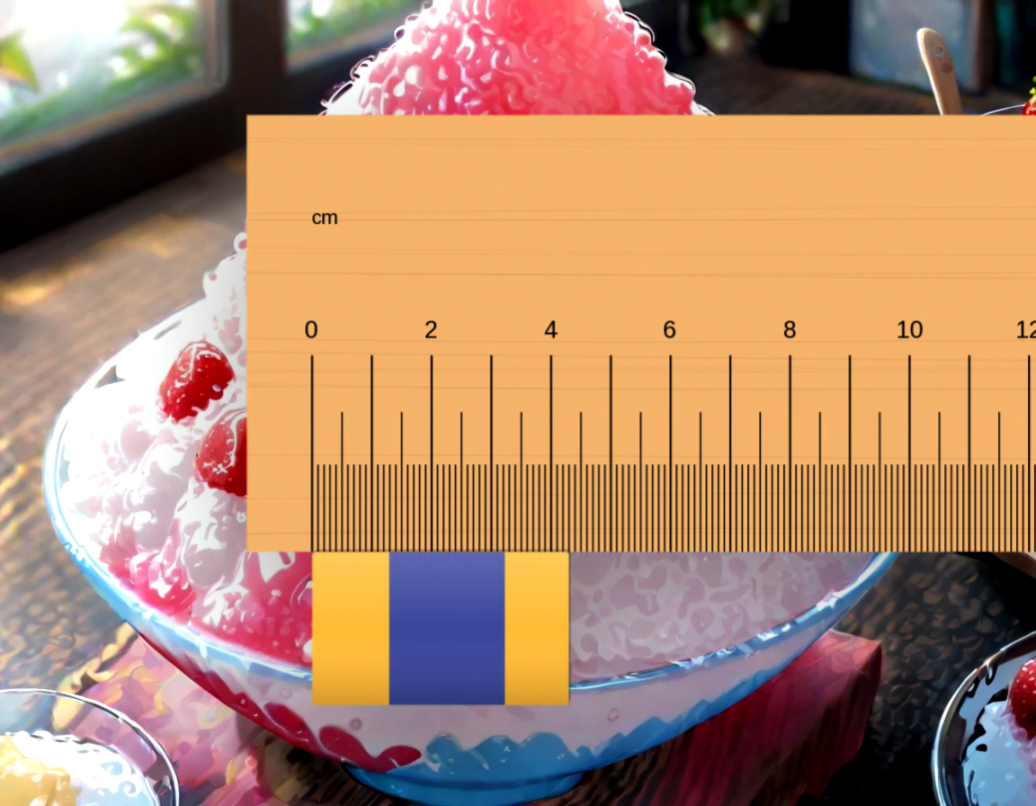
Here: **4.3** cm
